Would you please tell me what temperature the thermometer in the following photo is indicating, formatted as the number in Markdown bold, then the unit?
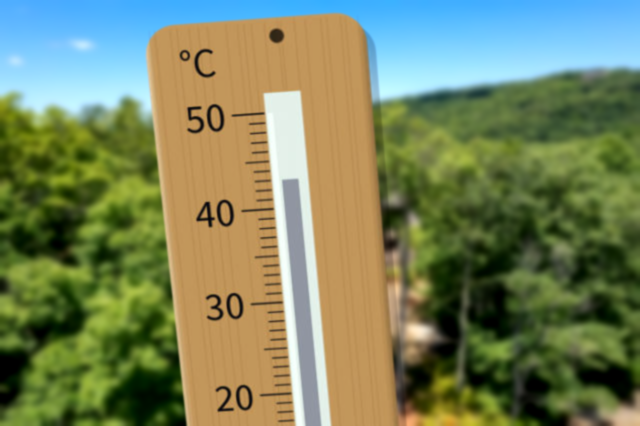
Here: **43** °C
